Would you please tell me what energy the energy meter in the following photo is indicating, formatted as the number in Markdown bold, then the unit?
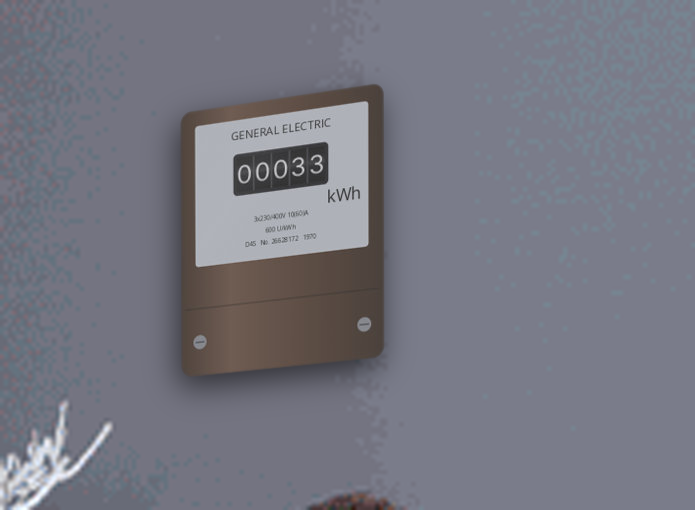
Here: **33** kWh
